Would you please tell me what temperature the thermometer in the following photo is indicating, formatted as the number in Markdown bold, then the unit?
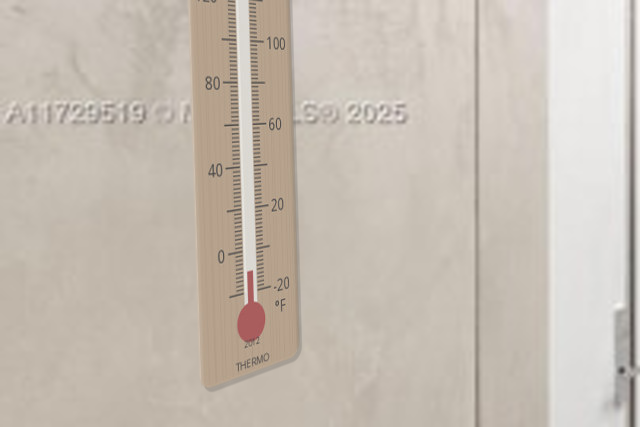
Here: **-10** °F
